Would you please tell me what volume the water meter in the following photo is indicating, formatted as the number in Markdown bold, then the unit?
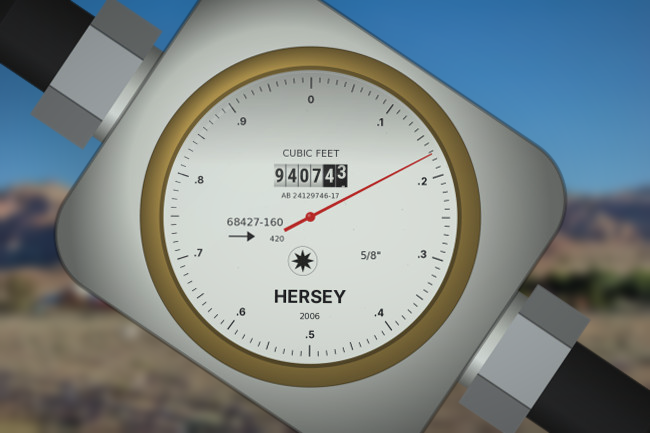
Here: **940743.17** ft³
